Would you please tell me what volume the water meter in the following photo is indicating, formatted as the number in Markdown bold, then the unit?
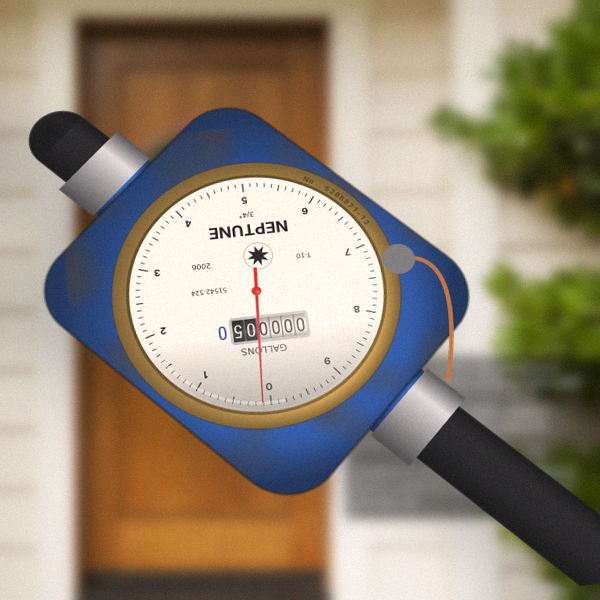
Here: **50.1** gal
